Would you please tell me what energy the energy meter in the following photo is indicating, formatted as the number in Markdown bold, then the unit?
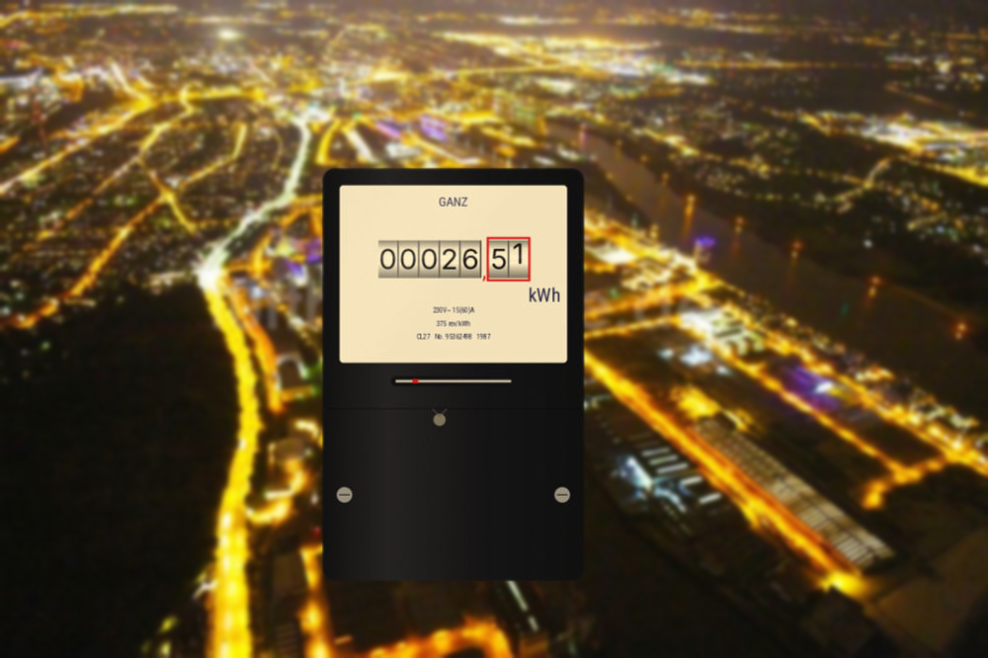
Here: **26.51** kWh
